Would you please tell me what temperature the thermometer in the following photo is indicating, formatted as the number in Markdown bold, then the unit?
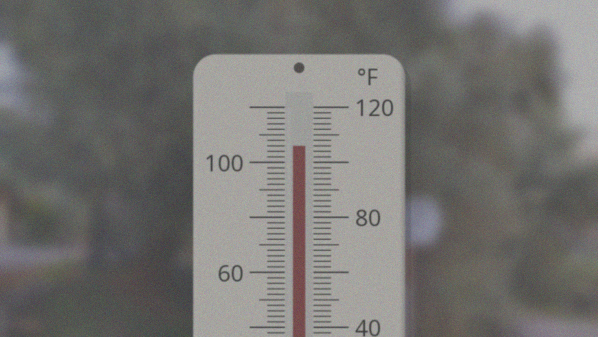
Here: **106** °F
